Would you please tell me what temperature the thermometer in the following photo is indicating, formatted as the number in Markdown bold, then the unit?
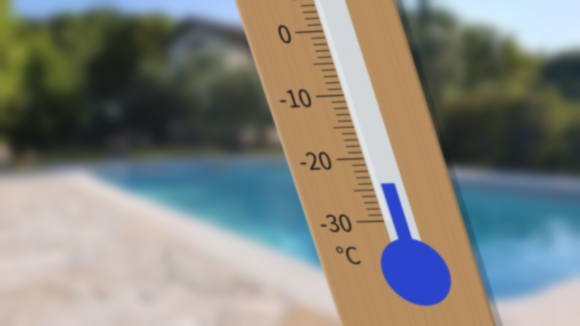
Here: **-24** °C
